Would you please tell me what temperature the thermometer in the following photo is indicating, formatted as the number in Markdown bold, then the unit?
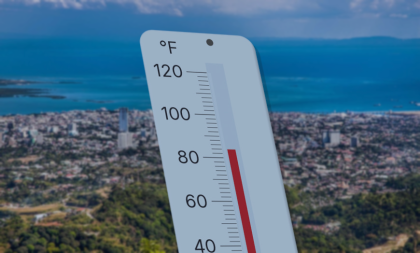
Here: **84** °F
